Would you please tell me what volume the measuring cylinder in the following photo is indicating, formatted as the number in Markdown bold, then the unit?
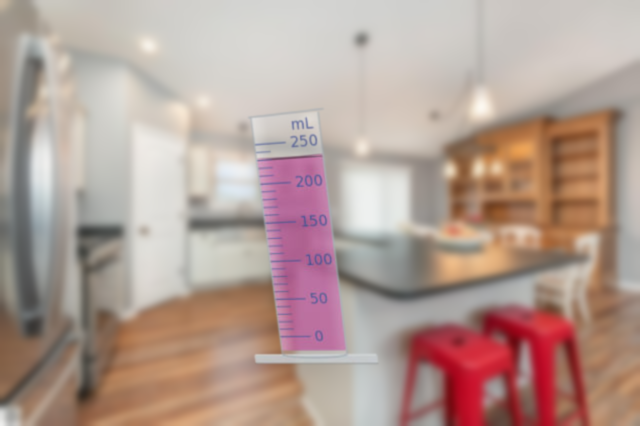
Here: **230** mL
